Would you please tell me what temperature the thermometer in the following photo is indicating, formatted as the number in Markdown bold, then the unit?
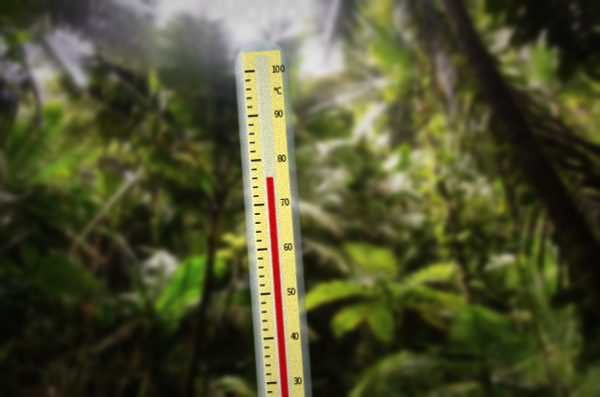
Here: **76** °C
